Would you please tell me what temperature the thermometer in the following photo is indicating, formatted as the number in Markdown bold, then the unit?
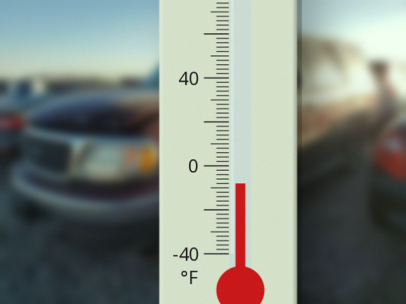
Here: **-8** °F
